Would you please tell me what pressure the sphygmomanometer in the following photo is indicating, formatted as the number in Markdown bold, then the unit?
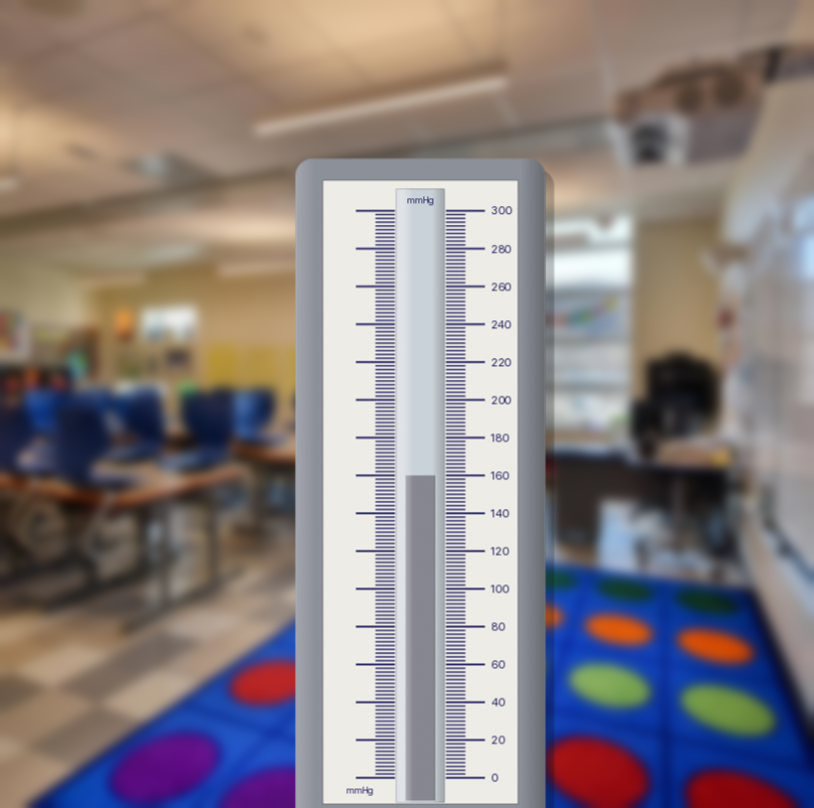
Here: **160** mmHg
